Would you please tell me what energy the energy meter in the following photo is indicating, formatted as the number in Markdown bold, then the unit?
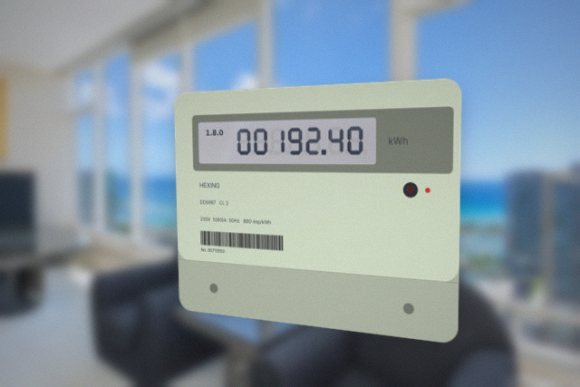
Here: **192.40** kWh
